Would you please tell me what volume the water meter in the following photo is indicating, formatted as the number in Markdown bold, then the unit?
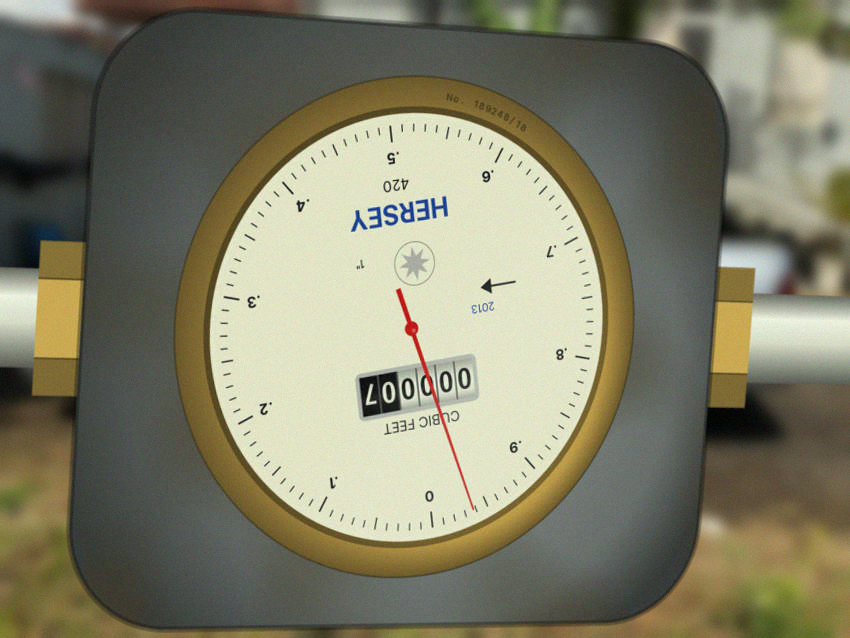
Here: **6.96** ft³
